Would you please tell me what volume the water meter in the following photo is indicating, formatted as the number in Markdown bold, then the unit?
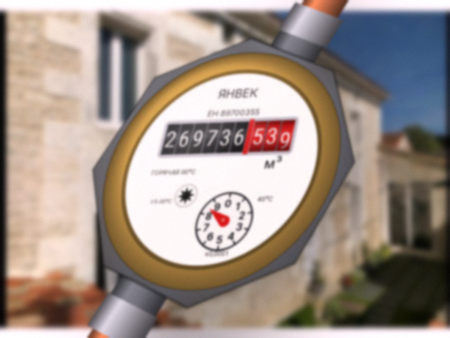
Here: **269736.5388** m³
